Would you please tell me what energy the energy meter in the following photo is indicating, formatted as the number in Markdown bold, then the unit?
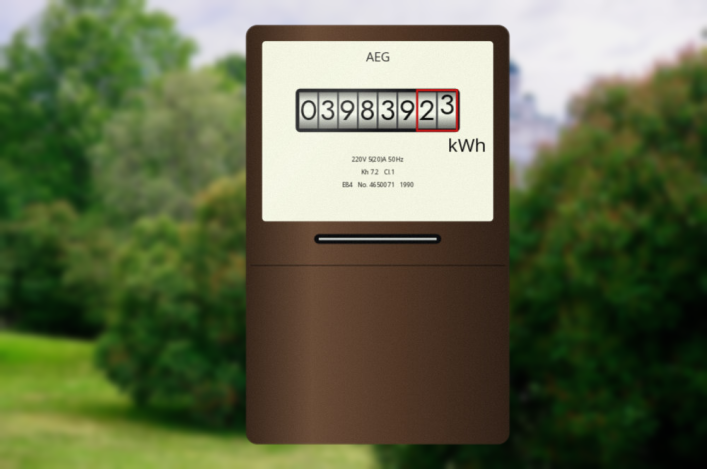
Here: **39839.23** kWh
